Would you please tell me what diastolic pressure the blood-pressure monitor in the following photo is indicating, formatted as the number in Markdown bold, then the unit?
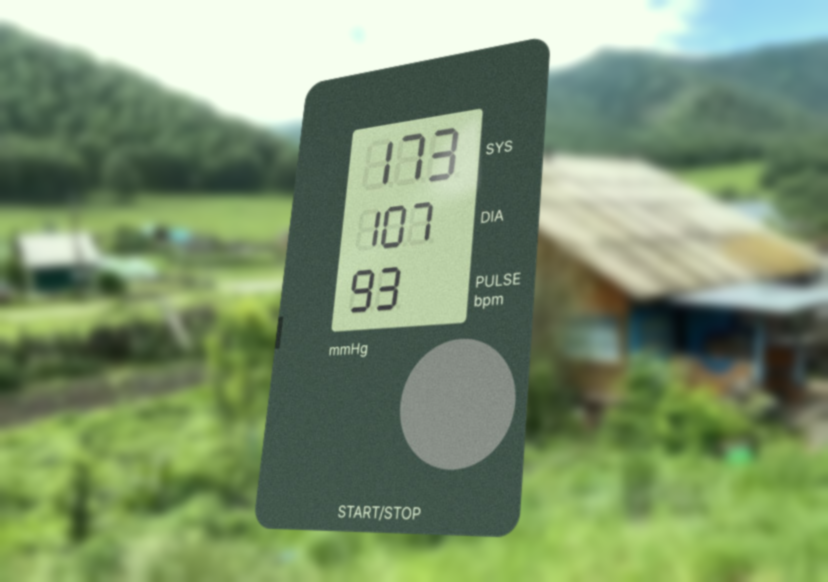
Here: **107** mmHg
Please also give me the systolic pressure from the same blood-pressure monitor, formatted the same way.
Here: **173** mmHg
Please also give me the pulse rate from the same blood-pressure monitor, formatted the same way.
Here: **93** bpm
